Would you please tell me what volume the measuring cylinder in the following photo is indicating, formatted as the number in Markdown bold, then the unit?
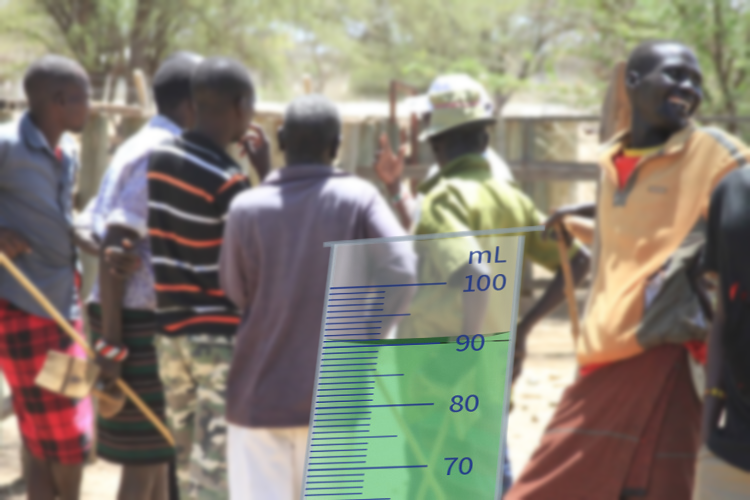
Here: **90** mL
